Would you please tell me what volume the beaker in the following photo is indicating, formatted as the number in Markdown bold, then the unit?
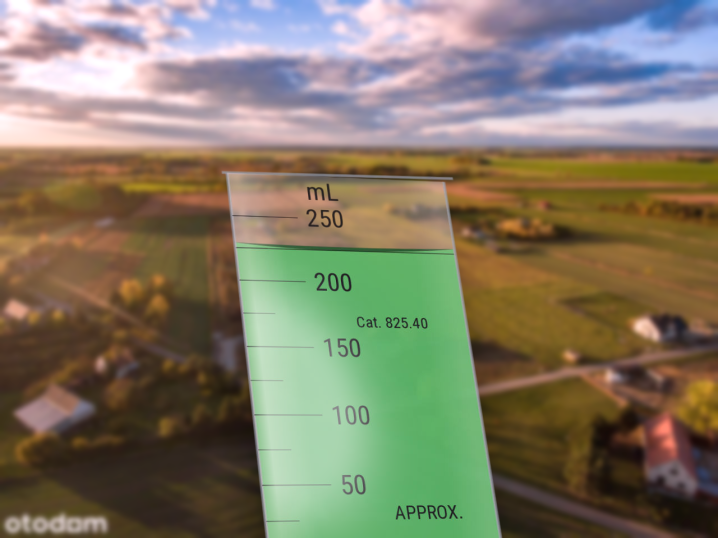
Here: **225** mL
